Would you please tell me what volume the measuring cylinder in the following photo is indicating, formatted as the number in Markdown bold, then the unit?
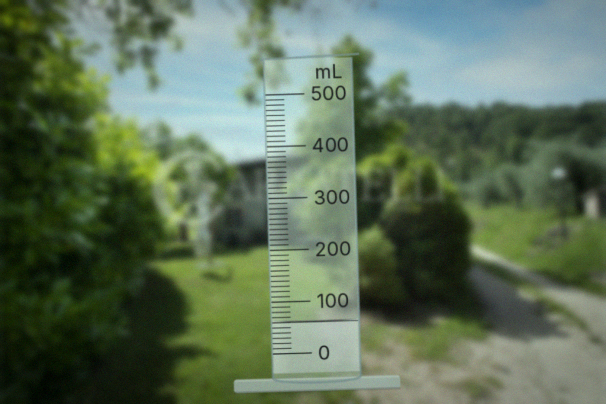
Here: **60** mL
